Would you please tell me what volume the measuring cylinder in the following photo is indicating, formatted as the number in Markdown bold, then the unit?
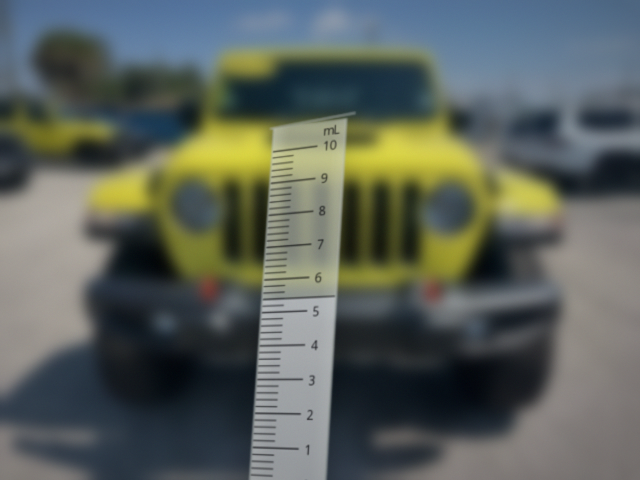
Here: **5.4** mL
